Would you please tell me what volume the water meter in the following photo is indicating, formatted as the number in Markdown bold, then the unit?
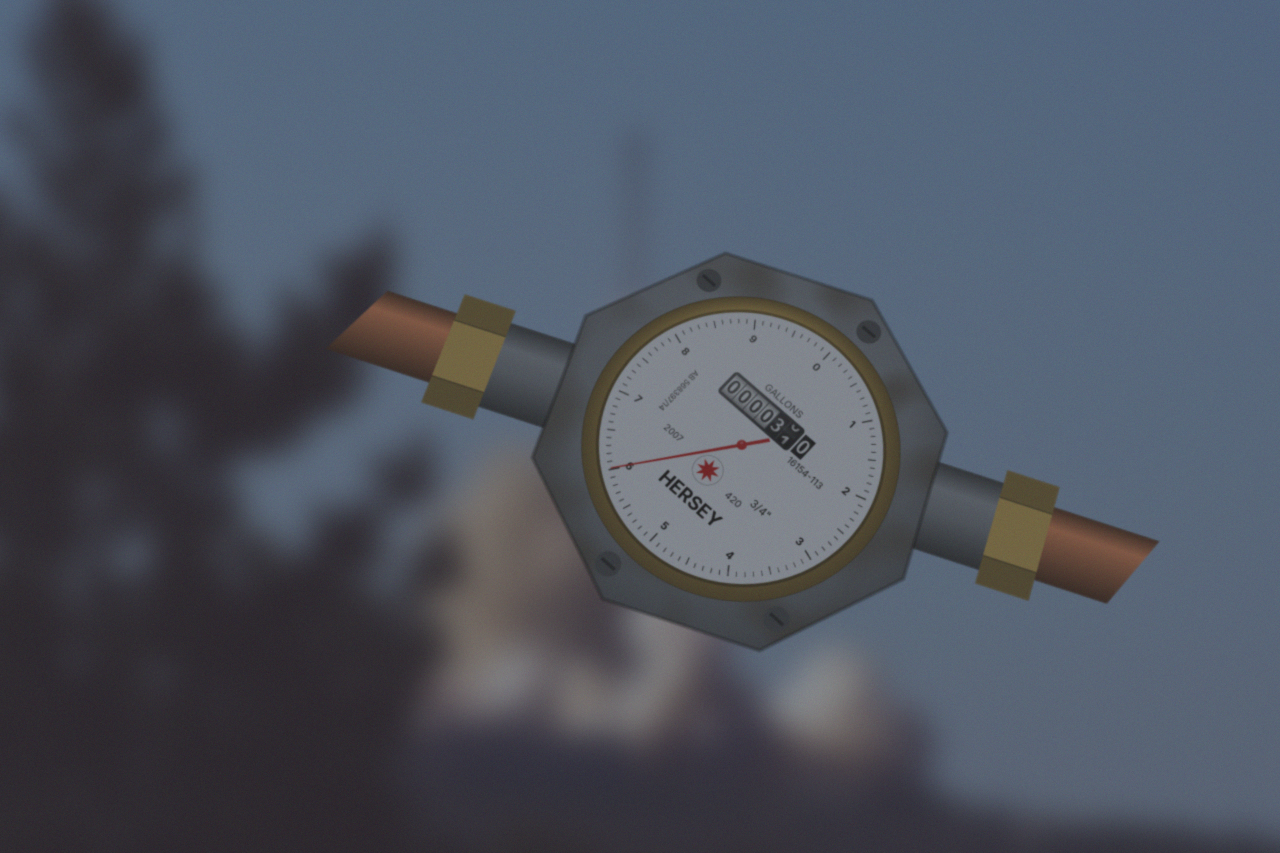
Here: **306.0** gal
